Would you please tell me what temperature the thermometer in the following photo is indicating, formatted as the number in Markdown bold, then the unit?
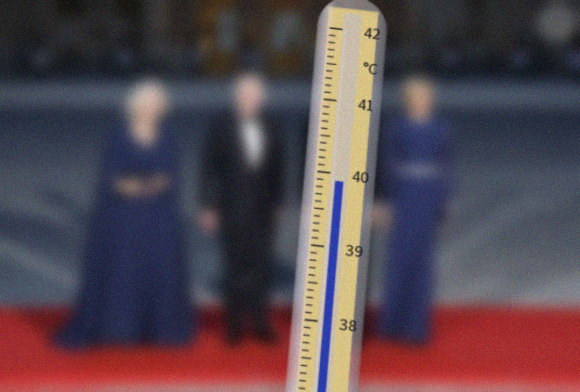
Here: **39.9** °C
